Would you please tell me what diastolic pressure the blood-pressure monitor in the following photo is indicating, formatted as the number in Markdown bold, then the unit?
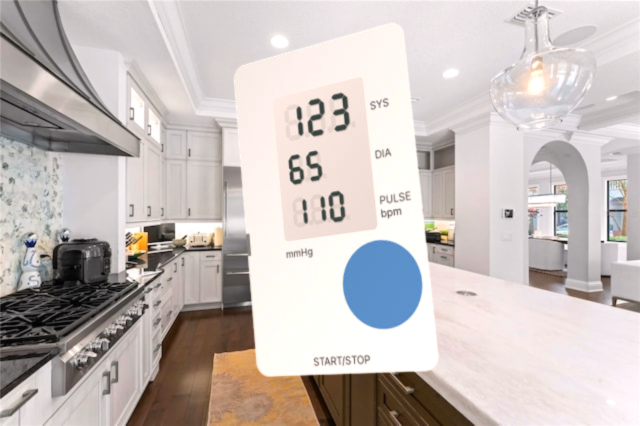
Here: **65** mmHg
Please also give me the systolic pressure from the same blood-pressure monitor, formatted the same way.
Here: **123** mmHg
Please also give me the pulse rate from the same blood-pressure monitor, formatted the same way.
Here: **110** bpm
